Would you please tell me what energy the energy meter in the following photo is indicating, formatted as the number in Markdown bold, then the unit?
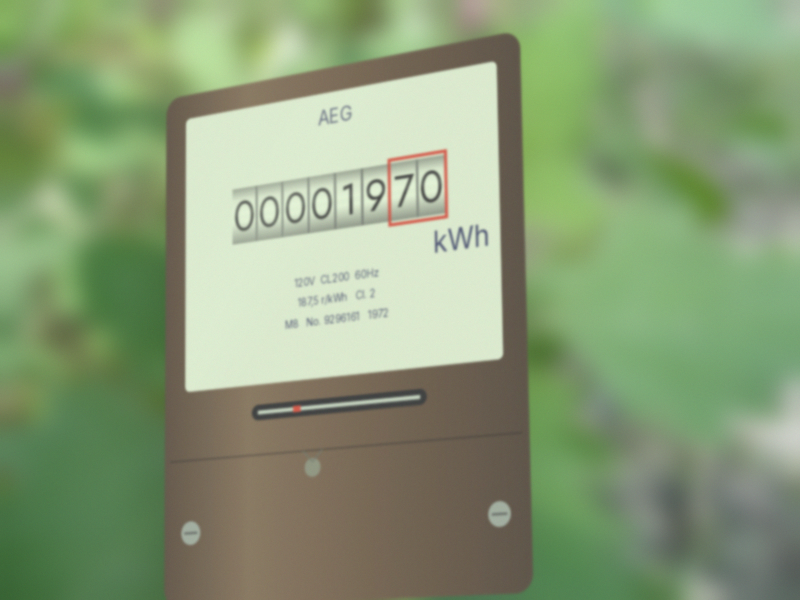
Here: **19.70** kWh
